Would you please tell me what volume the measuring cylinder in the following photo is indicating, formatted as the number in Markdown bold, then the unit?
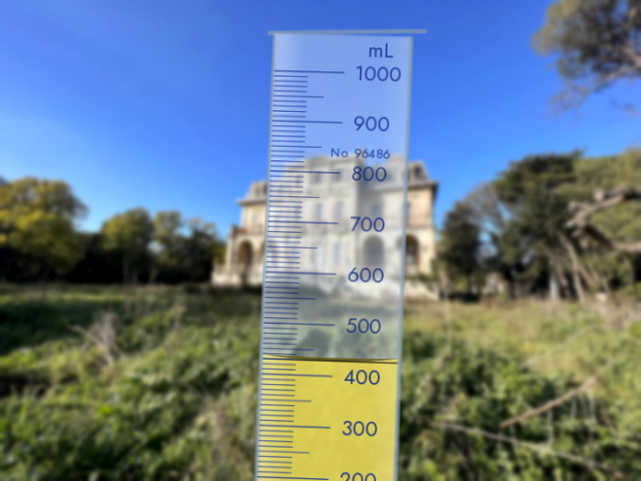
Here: **430** mL
